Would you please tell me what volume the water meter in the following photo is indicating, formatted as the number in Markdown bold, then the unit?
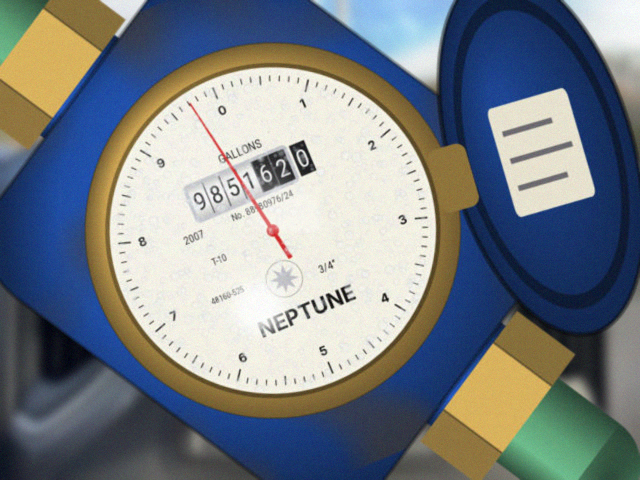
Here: **9851619.7** gal
